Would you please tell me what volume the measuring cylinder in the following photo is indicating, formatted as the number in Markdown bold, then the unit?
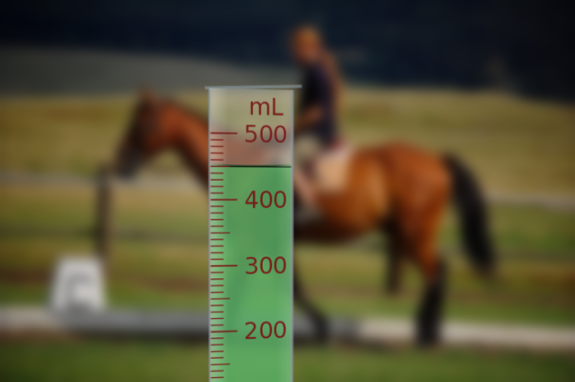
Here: **450** mL
